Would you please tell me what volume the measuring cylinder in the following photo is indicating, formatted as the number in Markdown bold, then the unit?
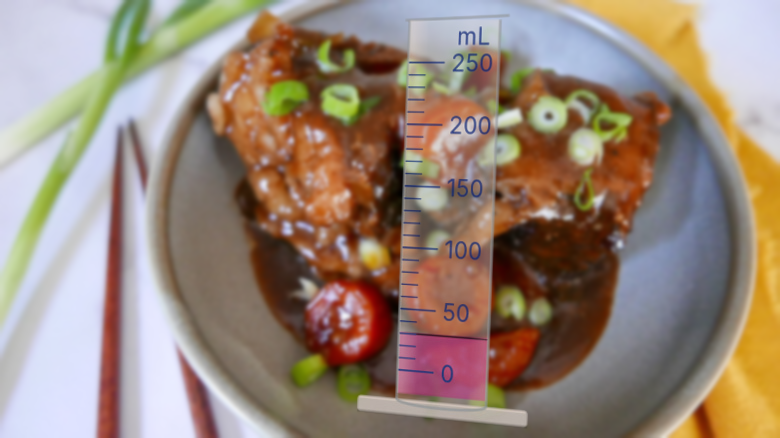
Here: **30** mL
